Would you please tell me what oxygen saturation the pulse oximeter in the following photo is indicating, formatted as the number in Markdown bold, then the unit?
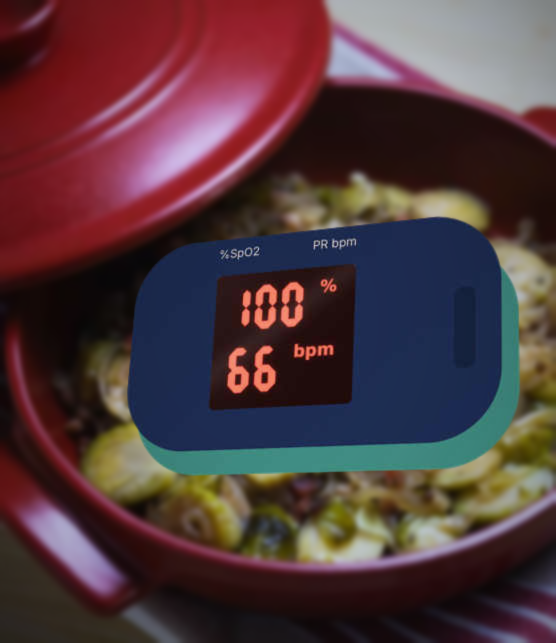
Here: **100** %
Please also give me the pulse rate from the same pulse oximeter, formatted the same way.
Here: **66** bpm
